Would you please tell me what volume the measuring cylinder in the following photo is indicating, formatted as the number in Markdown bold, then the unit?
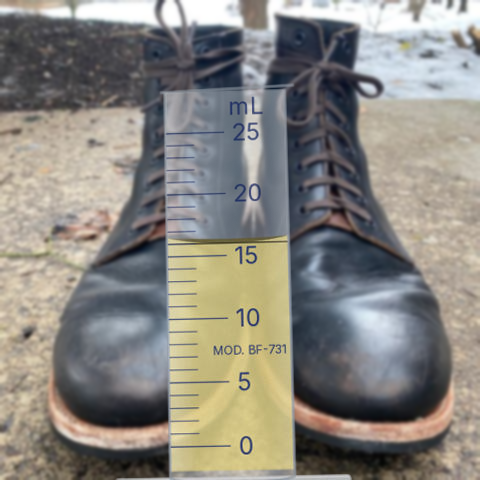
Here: **16** mL
